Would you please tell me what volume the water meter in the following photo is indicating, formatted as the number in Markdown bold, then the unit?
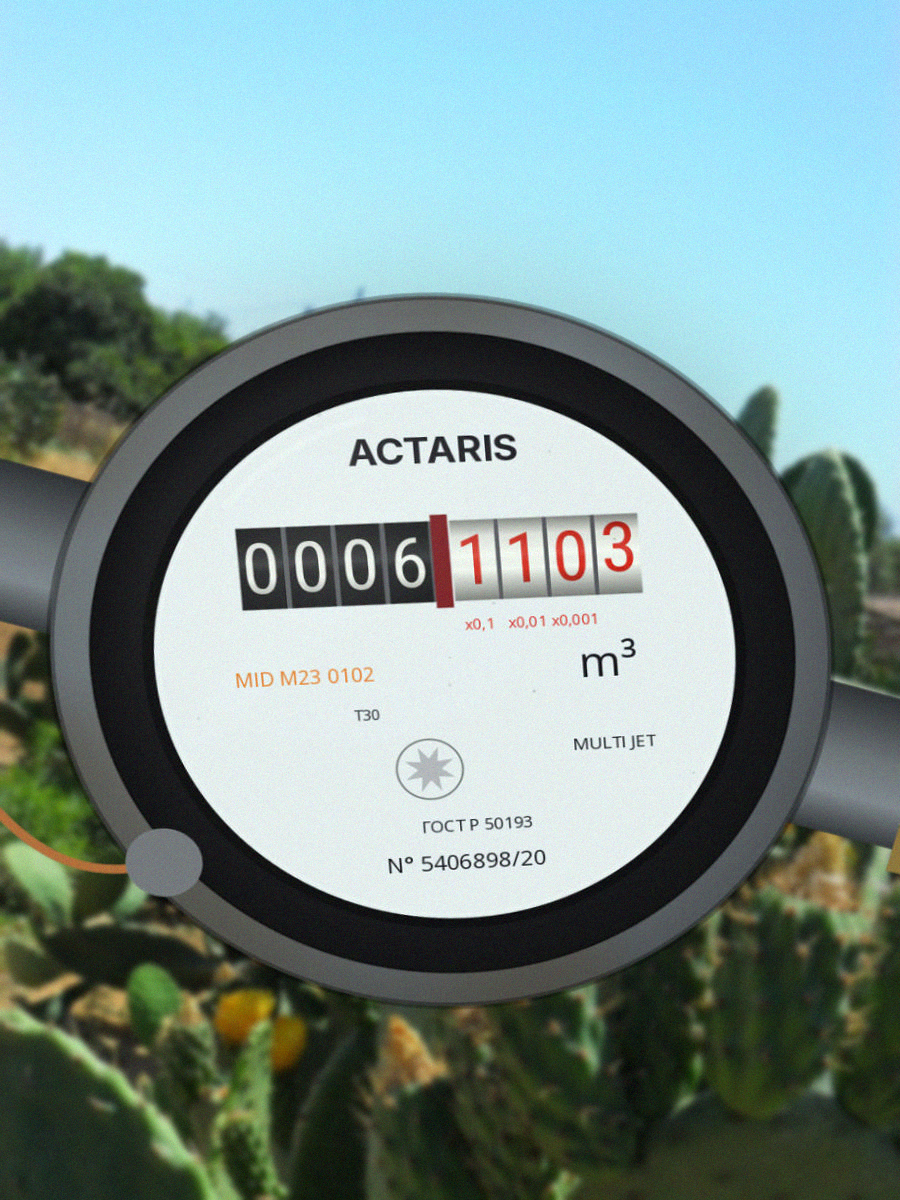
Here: **6.1103** m³
